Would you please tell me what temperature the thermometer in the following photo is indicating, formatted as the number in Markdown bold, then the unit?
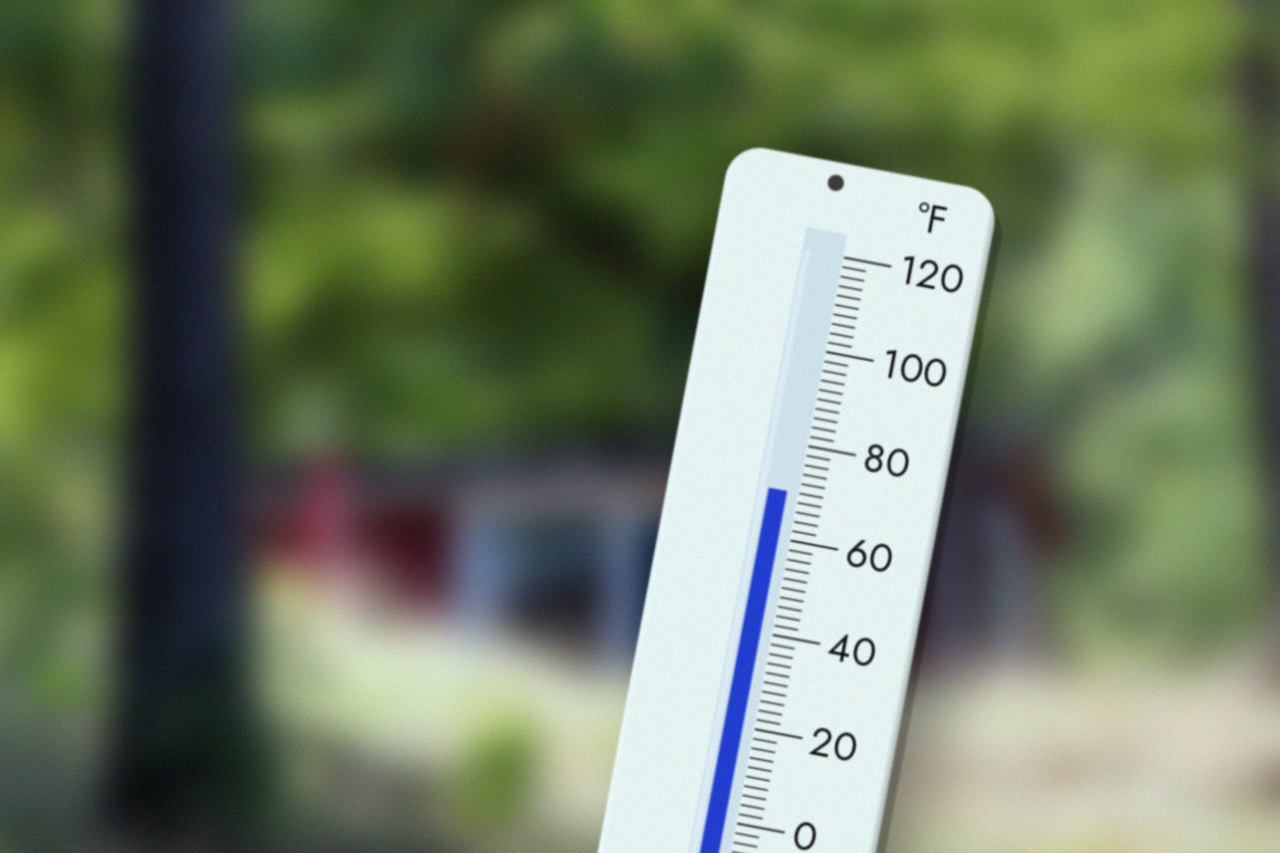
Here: **70** °F
